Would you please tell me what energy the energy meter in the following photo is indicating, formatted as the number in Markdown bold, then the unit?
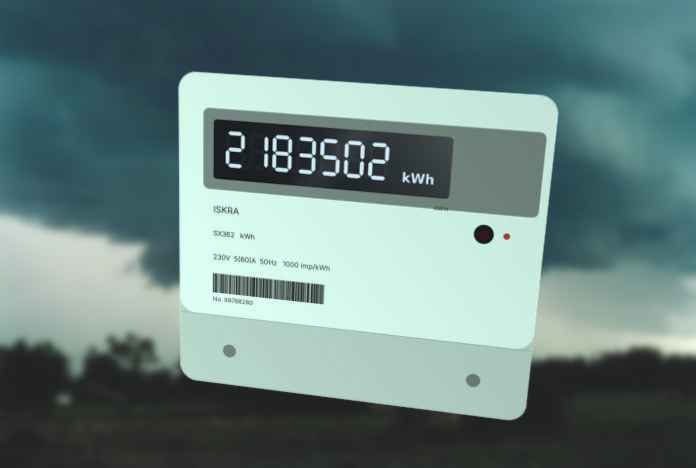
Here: **2183502** kWh
